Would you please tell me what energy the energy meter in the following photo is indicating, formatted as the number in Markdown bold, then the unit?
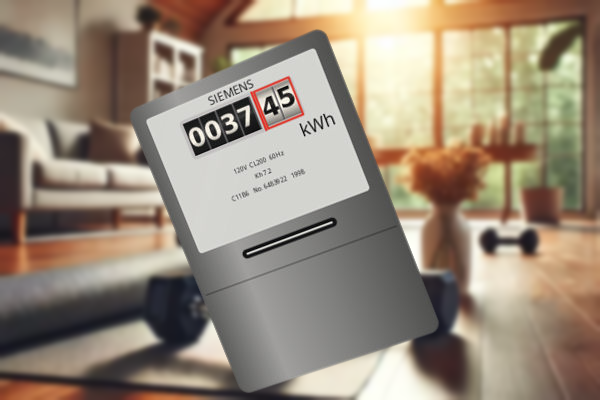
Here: **37.45** kWh
